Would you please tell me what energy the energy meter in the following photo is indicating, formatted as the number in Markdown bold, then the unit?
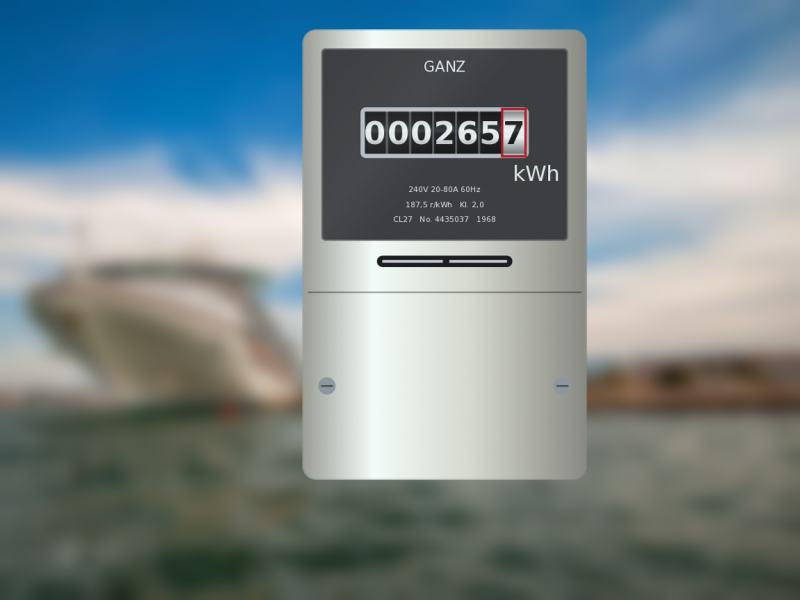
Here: **265.7** kWh
